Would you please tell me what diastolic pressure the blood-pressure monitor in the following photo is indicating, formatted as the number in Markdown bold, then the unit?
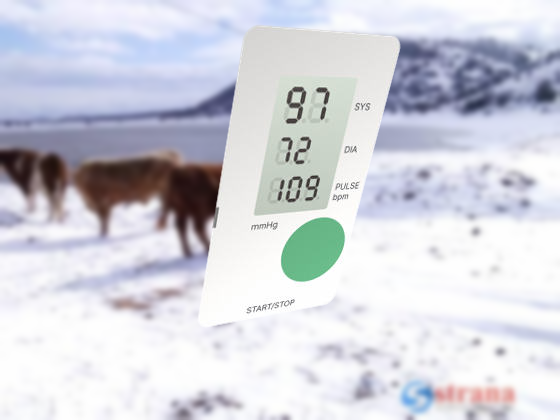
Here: **72** mmHg
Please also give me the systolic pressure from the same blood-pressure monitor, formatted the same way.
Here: **97** mmHg
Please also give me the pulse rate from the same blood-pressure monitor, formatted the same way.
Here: **109** bpm
